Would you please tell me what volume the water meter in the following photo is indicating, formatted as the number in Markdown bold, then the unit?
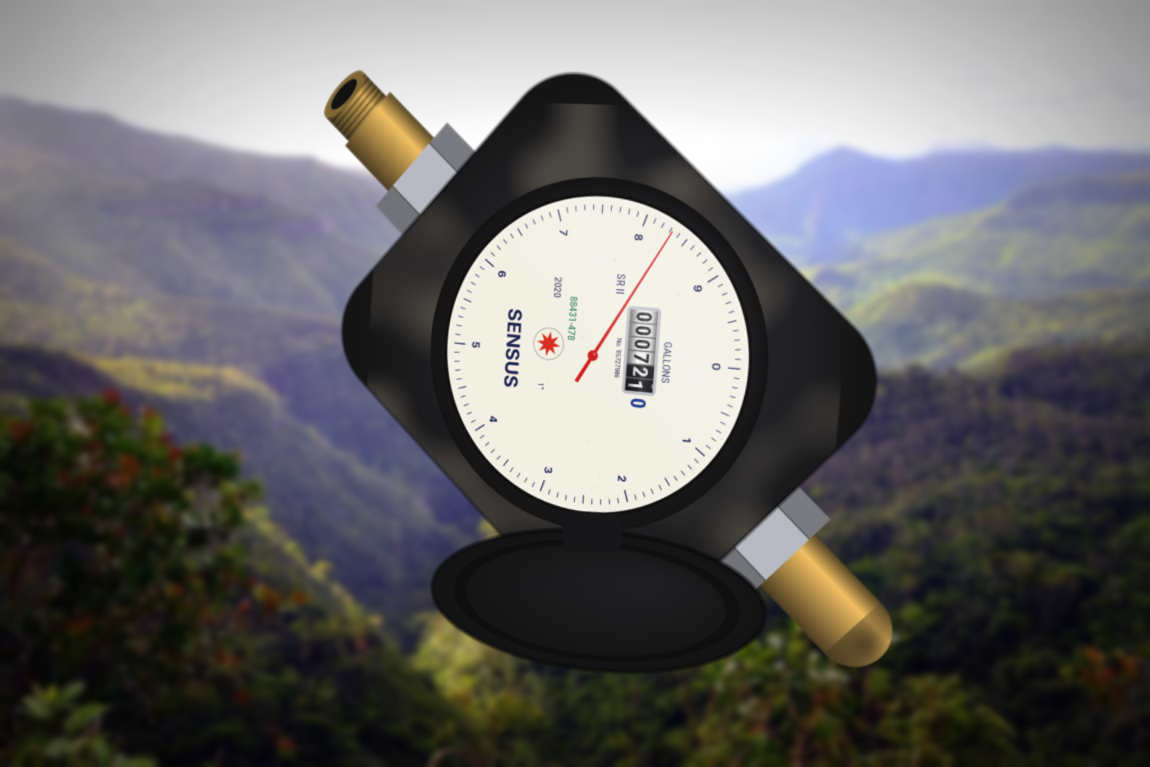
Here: **7208.3** gal
